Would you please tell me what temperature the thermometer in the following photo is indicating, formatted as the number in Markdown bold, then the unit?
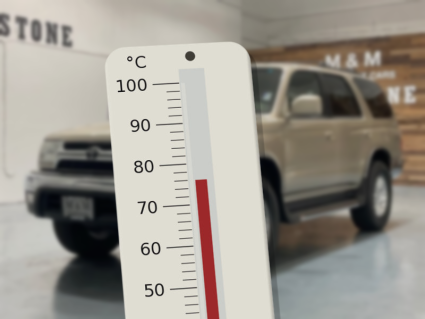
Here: **76** °C
